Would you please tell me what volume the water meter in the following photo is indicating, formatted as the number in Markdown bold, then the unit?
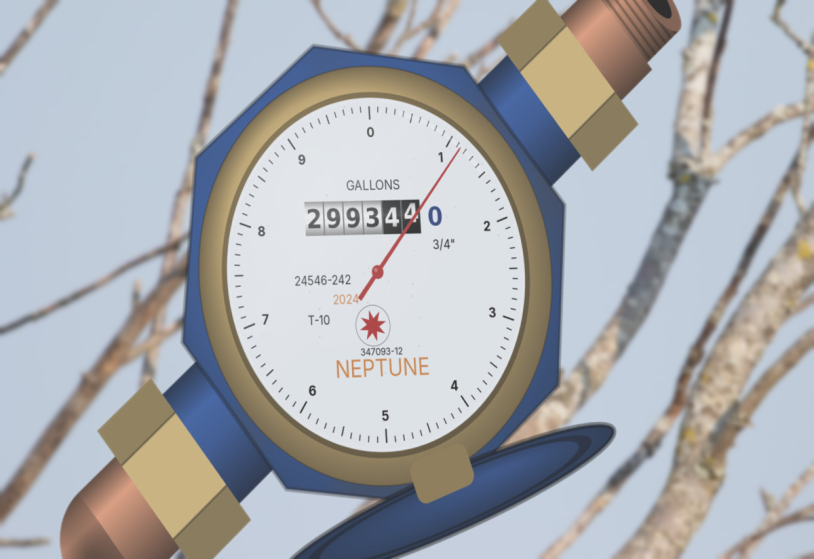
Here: **2993441.1** gal
